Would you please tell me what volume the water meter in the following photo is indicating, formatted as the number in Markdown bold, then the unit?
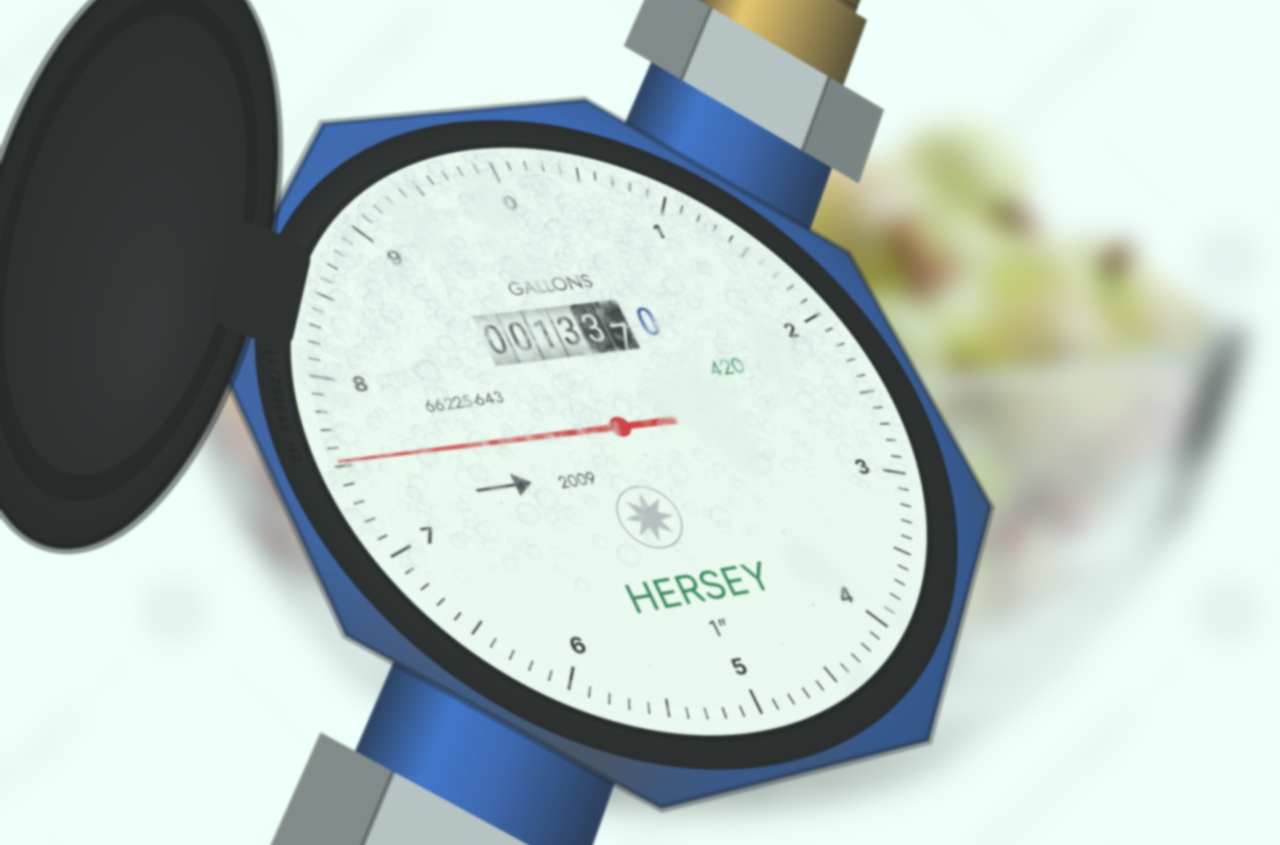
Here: **13367.5** gal
